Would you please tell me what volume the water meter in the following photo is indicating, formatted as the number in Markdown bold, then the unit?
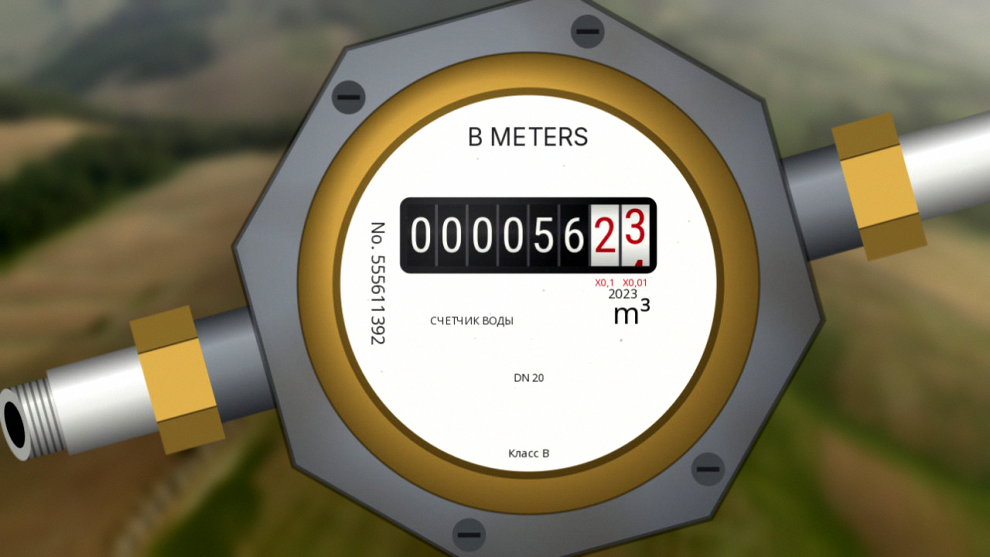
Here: **56.23** m³
